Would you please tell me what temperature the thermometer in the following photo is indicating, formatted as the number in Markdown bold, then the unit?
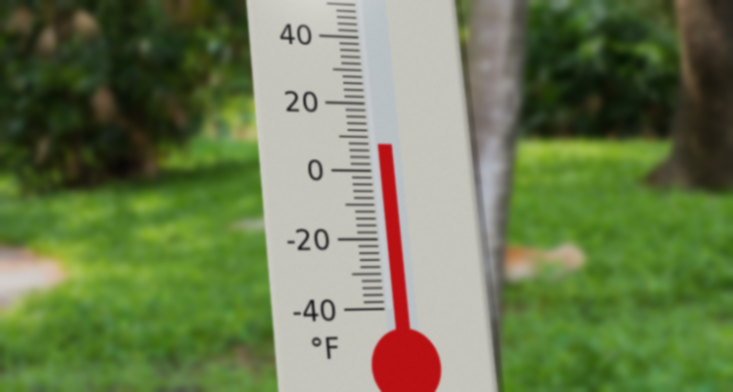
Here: **8** °F
